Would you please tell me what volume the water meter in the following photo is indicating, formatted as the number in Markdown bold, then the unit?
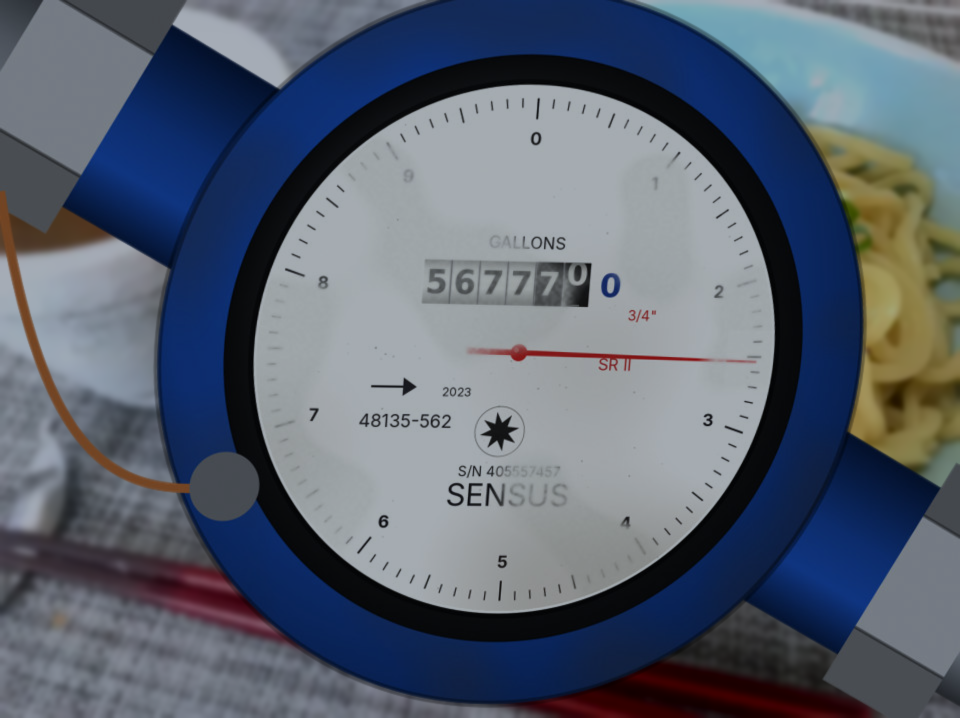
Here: **5677702.5** gal
